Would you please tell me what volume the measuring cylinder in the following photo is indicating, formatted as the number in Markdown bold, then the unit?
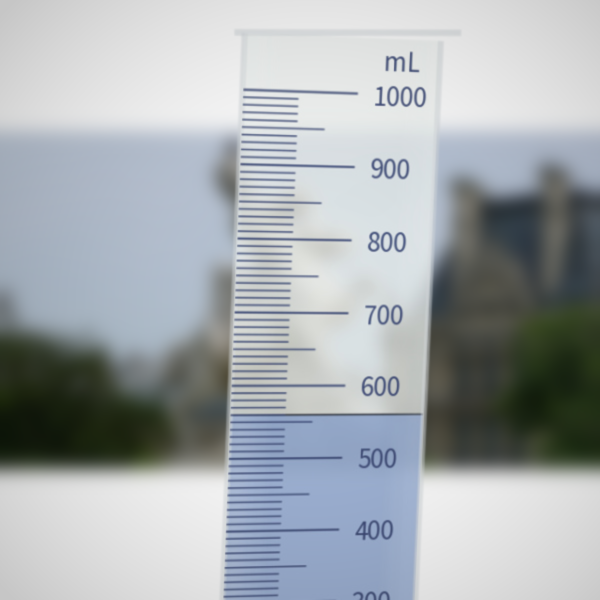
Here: **560** mL
